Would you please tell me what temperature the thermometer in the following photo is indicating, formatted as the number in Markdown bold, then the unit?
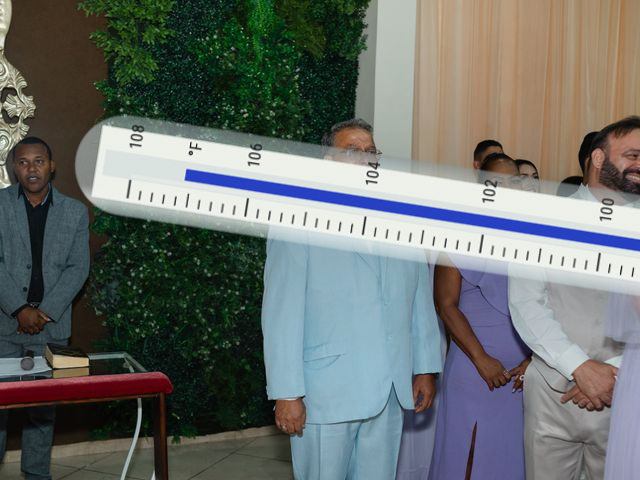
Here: **107.1** °F
